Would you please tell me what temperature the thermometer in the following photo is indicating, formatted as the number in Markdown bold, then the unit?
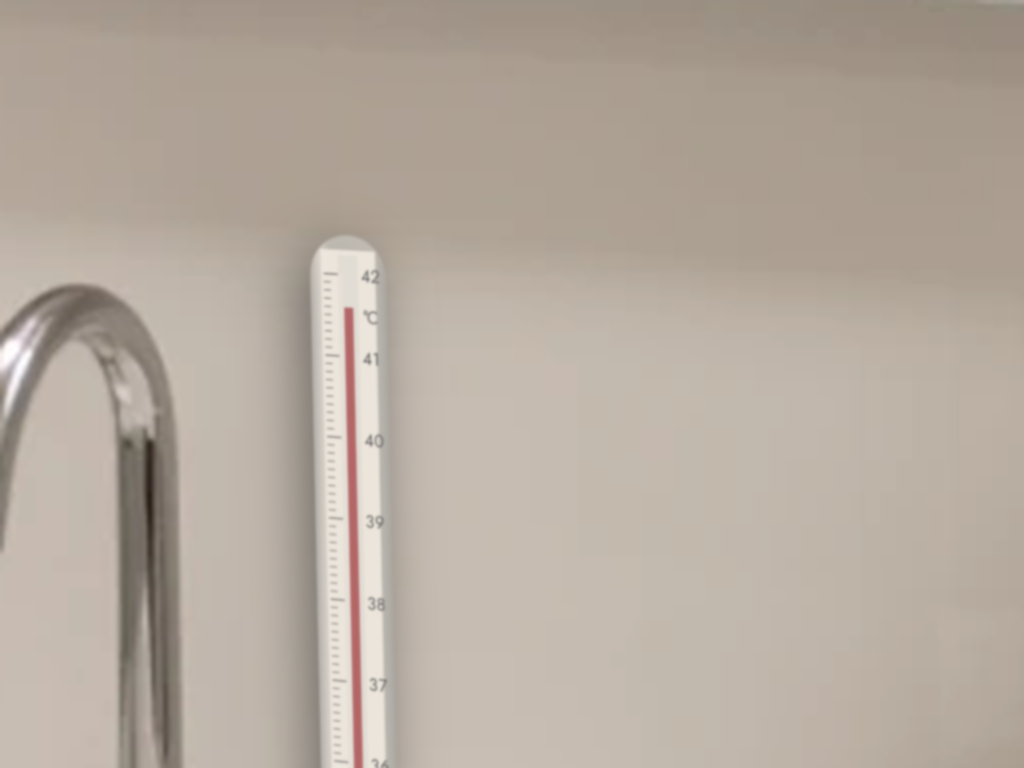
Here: **41.6** °C
